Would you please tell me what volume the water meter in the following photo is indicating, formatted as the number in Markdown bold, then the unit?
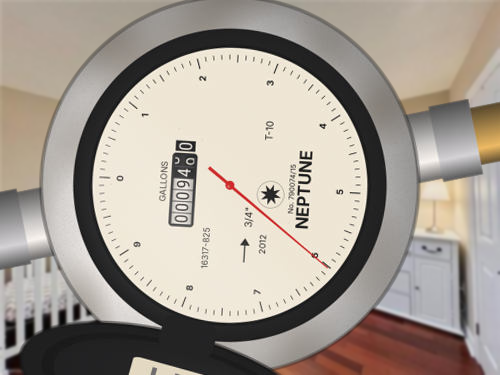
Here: **9486.0** gal
